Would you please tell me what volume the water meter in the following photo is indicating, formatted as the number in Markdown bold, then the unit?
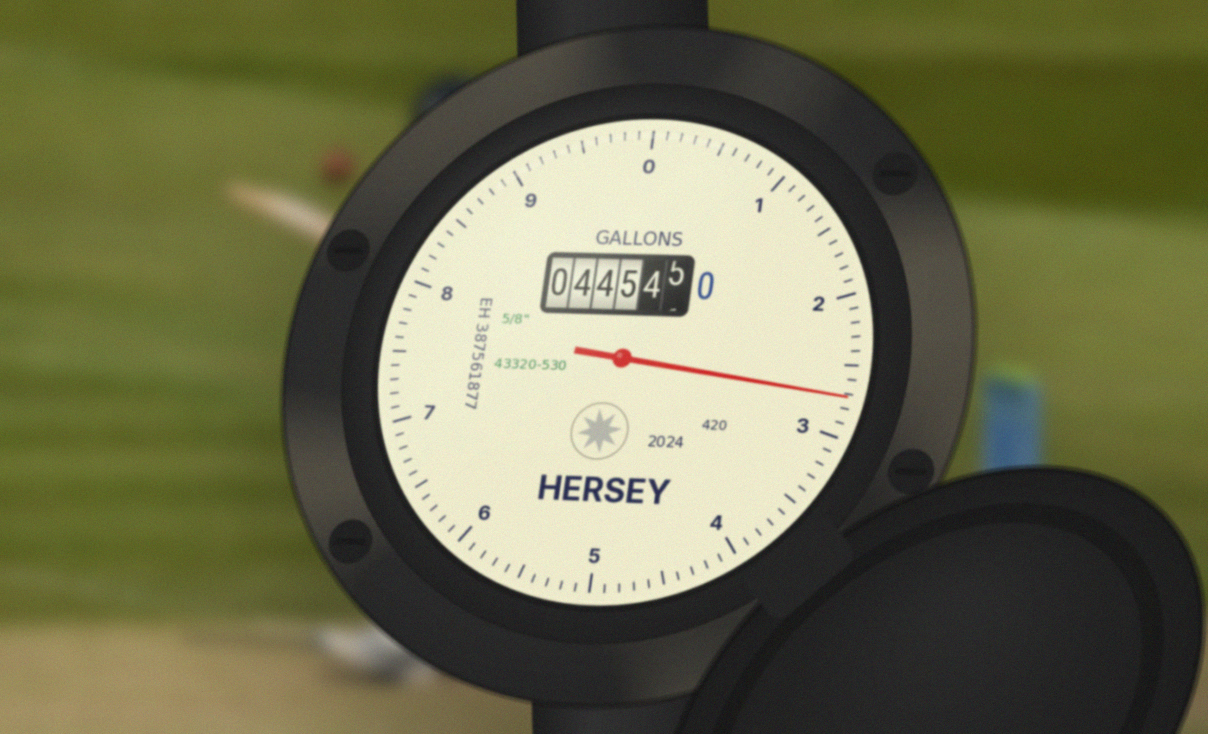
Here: **445452.7** gal
